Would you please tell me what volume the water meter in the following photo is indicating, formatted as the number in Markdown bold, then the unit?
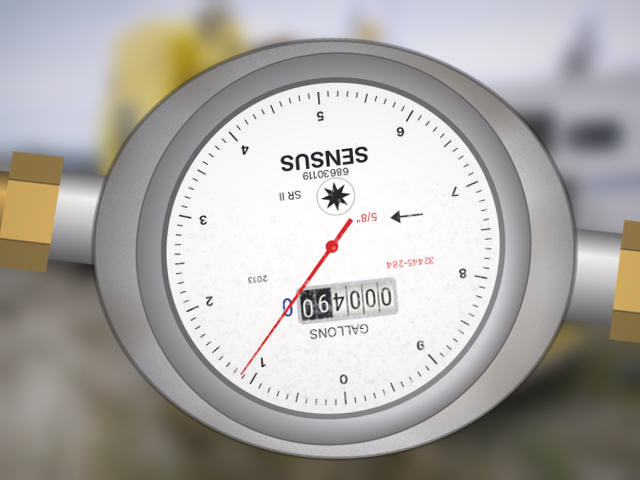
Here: **4901.1** gal
